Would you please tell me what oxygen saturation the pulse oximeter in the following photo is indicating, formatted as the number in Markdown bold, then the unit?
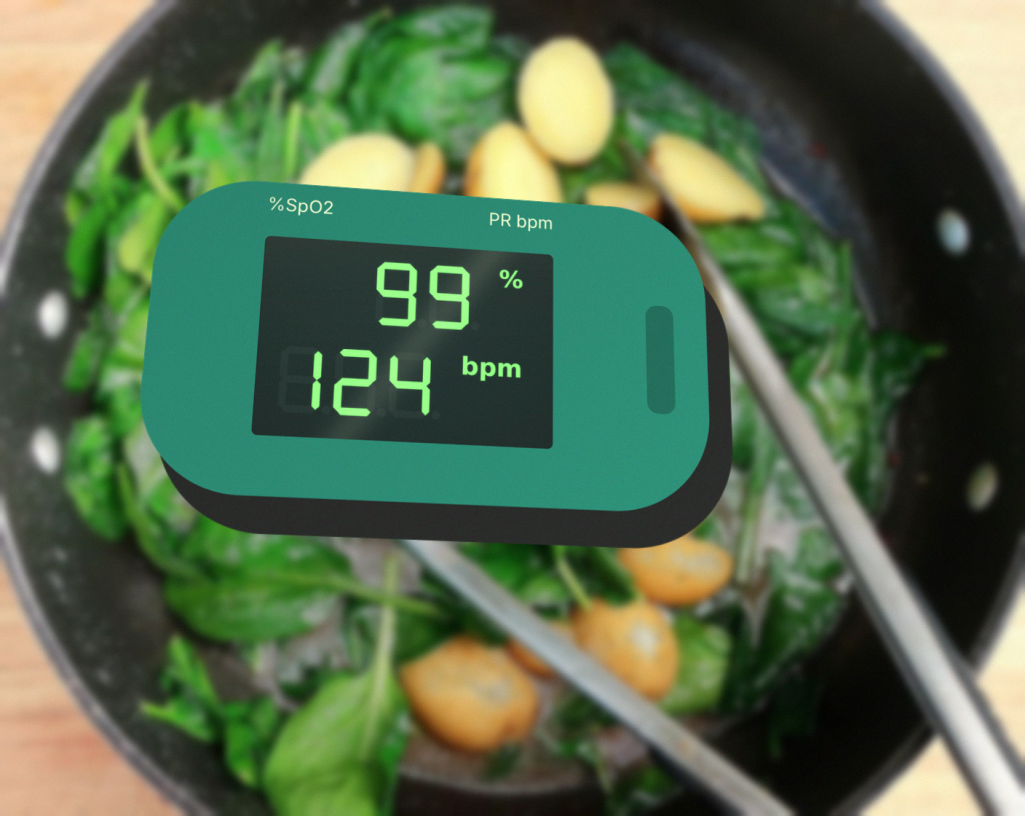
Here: **99** %
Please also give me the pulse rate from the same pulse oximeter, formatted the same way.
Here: **124** bpm
